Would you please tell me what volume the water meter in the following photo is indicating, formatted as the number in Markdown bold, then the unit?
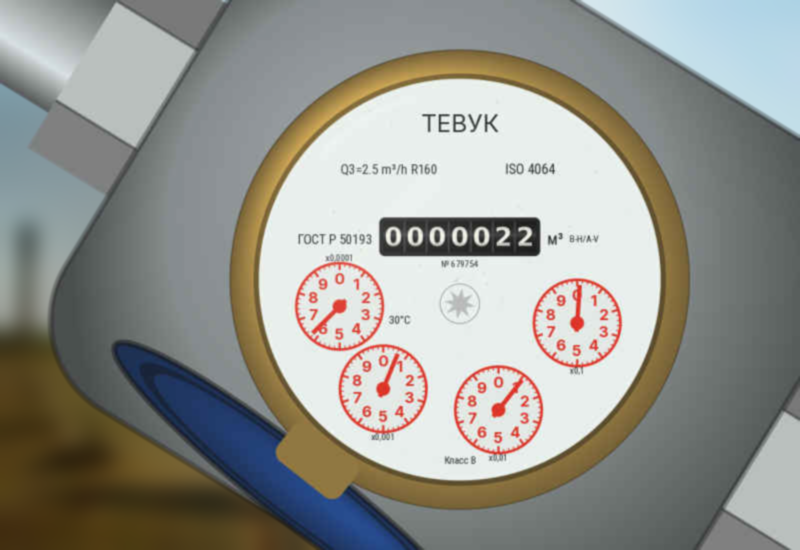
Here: **22.0106** m³
